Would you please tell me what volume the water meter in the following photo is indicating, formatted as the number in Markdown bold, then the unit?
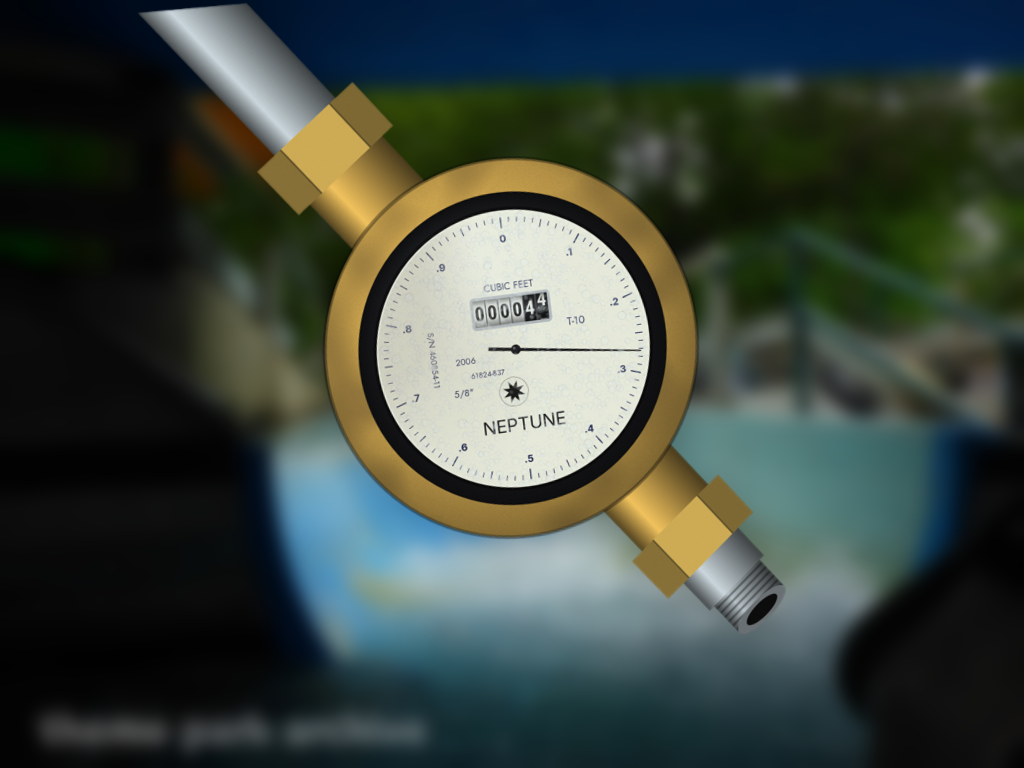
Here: **44.27** ft³
